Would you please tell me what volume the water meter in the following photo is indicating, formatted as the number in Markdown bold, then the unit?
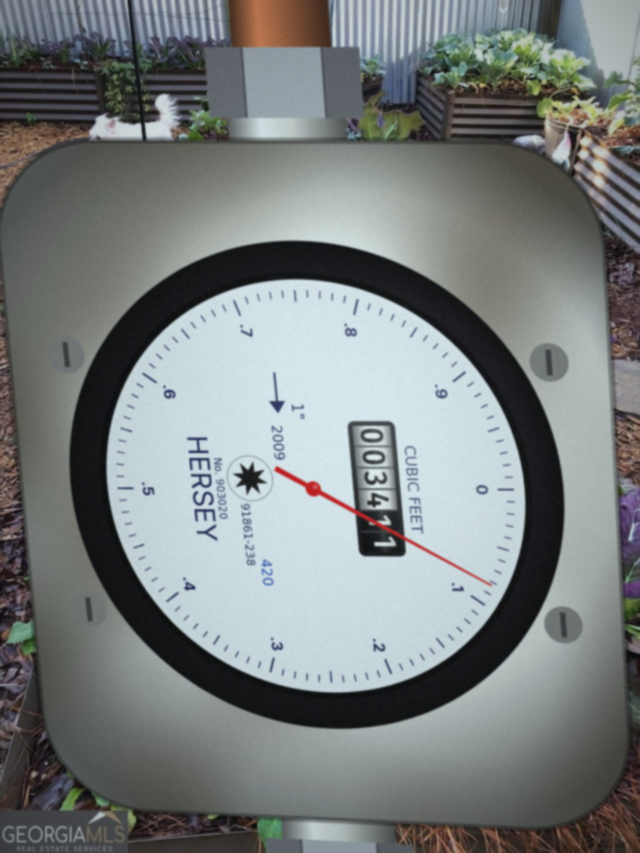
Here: **3411.08** ft³
